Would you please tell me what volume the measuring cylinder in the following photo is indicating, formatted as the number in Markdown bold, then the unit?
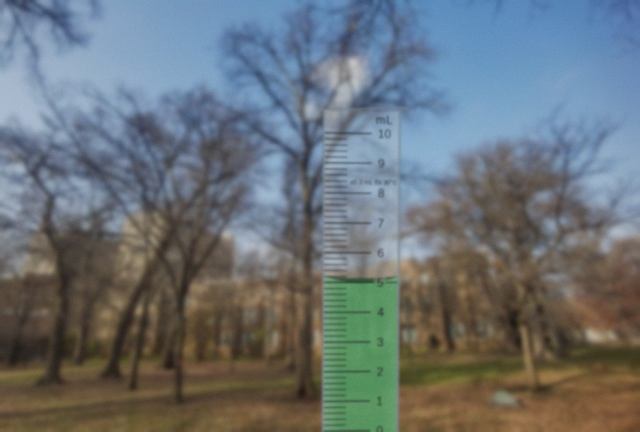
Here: **5** mL
